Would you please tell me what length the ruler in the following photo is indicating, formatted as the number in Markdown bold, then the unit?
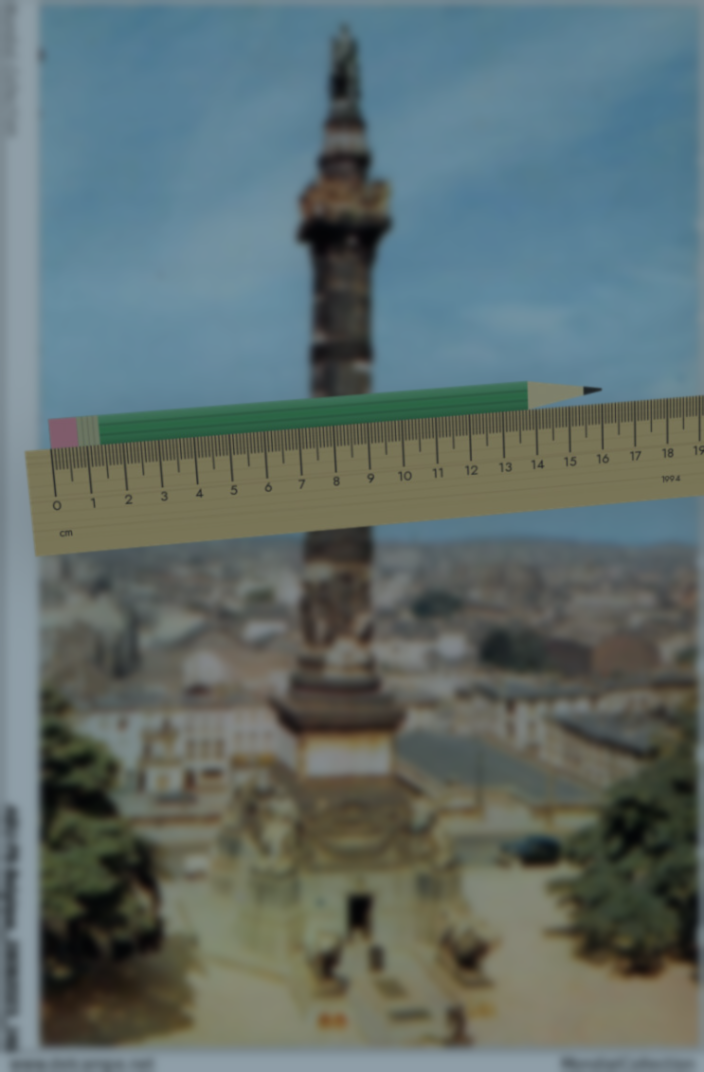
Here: **16** cm
